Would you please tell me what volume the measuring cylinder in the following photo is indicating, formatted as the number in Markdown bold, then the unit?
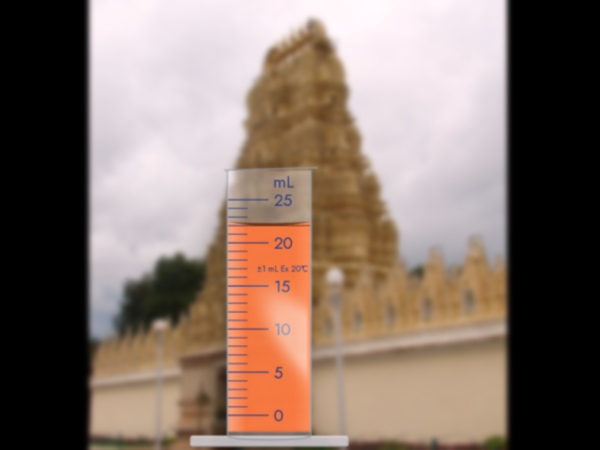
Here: **22** mL
